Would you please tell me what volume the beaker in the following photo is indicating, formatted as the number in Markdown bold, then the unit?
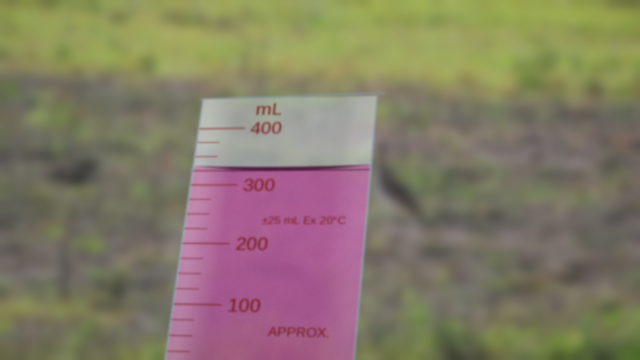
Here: **325** mL
